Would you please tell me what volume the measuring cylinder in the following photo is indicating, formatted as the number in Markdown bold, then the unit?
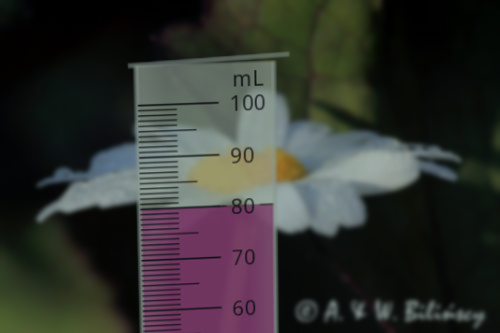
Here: **80** mL
